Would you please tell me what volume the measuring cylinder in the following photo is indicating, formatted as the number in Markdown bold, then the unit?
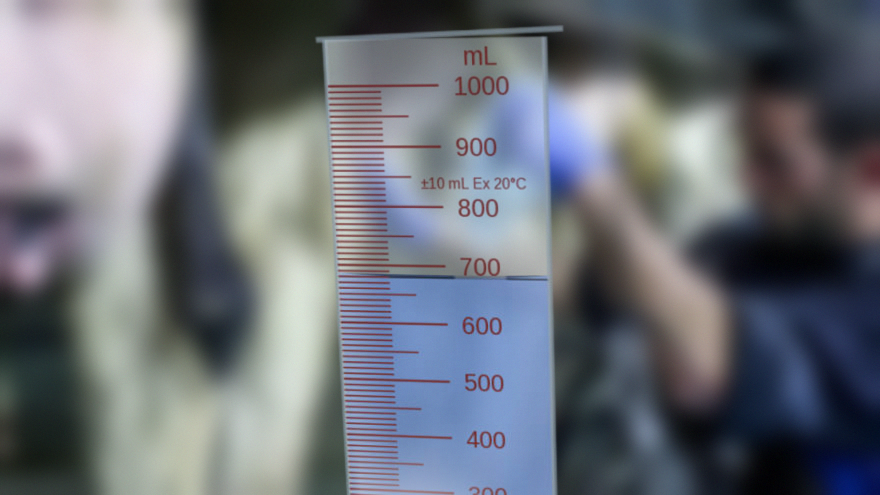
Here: **680** mL
